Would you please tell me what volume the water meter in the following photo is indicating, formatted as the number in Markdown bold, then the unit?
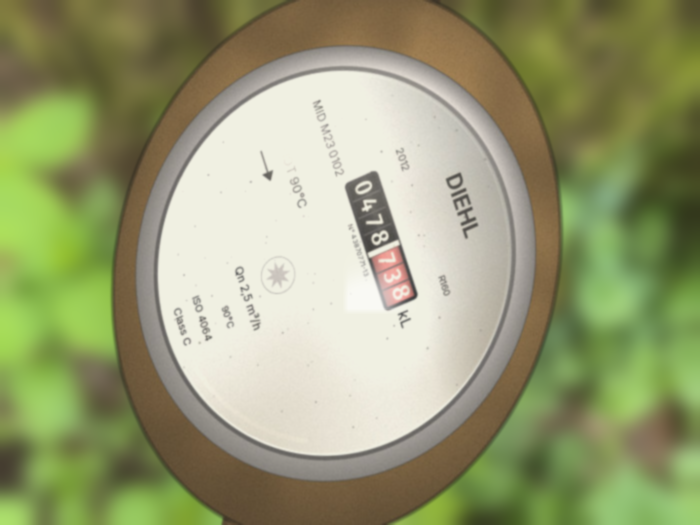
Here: **478.738** kL
